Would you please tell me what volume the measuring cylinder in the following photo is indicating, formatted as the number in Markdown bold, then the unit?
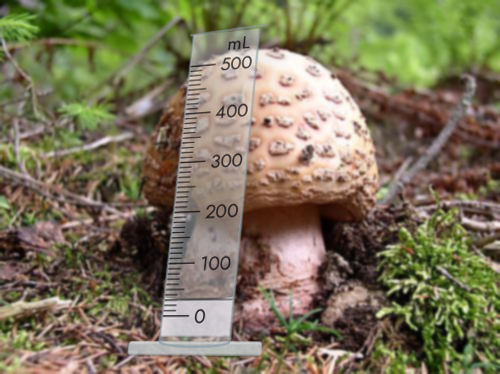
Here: **30** mL
